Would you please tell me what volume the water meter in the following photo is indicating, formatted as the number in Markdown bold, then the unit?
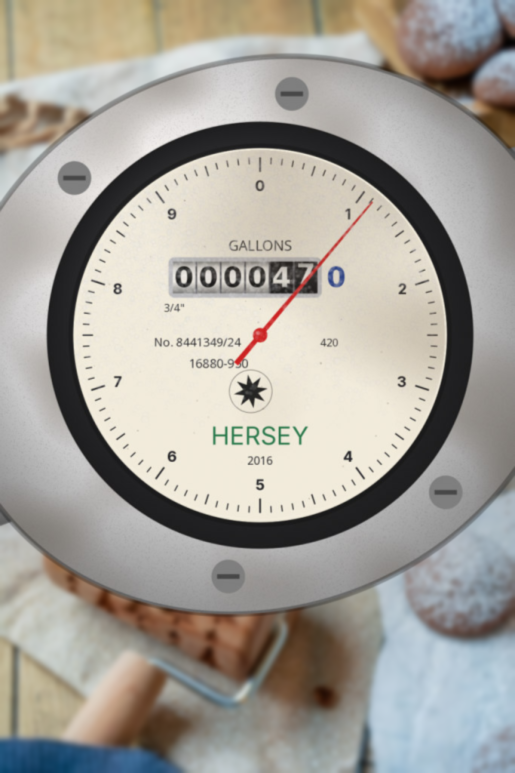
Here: **471.1** gal
